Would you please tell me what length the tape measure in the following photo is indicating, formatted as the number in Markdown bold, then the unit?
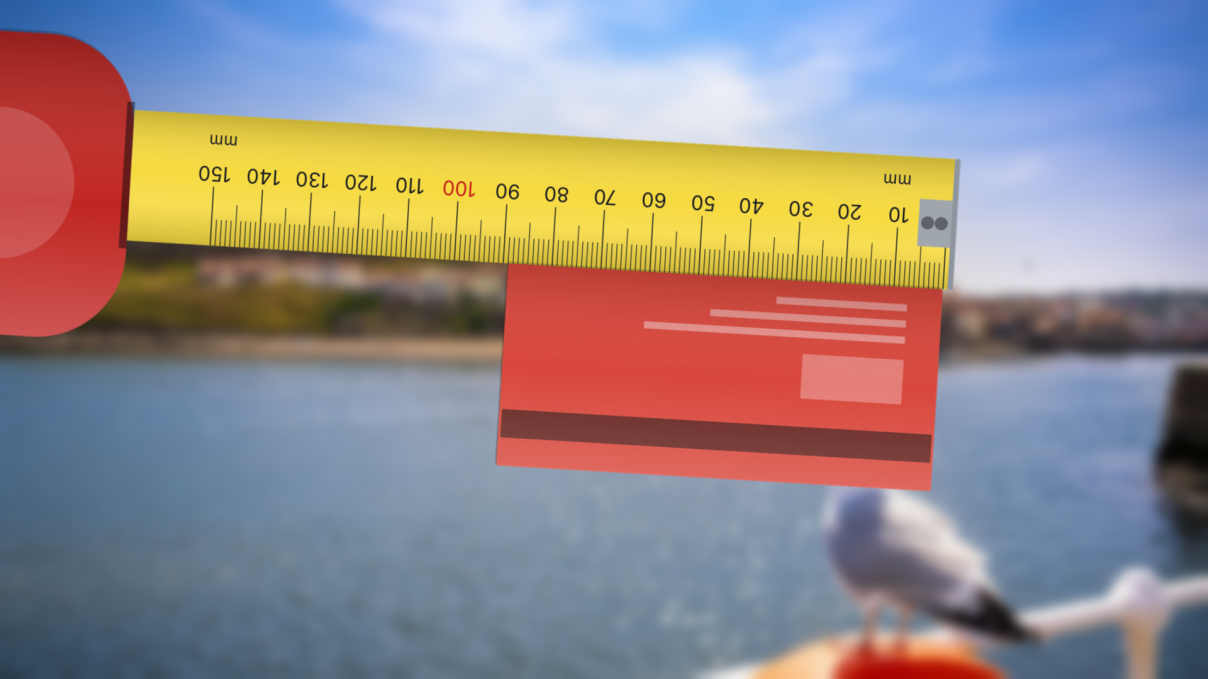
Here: **89** mm
